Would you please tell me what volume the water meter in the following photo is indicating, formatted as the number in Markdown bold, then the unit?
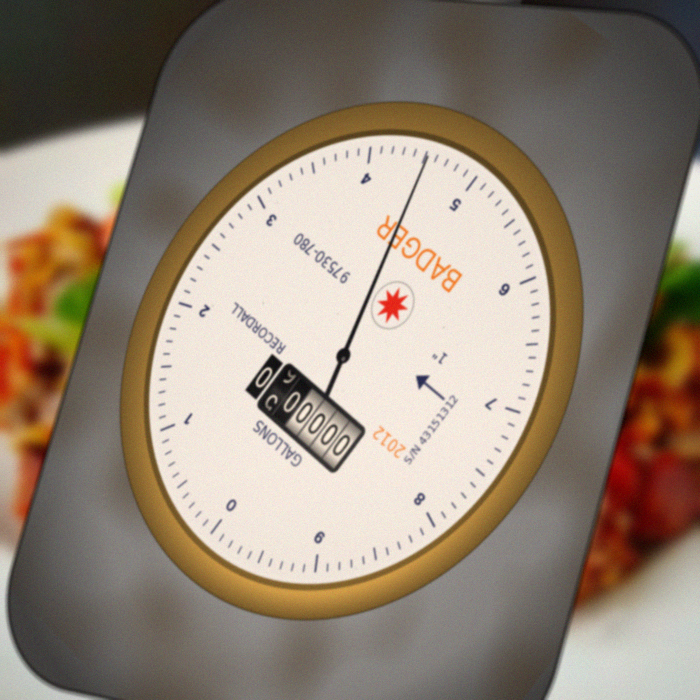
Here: **54.5** gal
